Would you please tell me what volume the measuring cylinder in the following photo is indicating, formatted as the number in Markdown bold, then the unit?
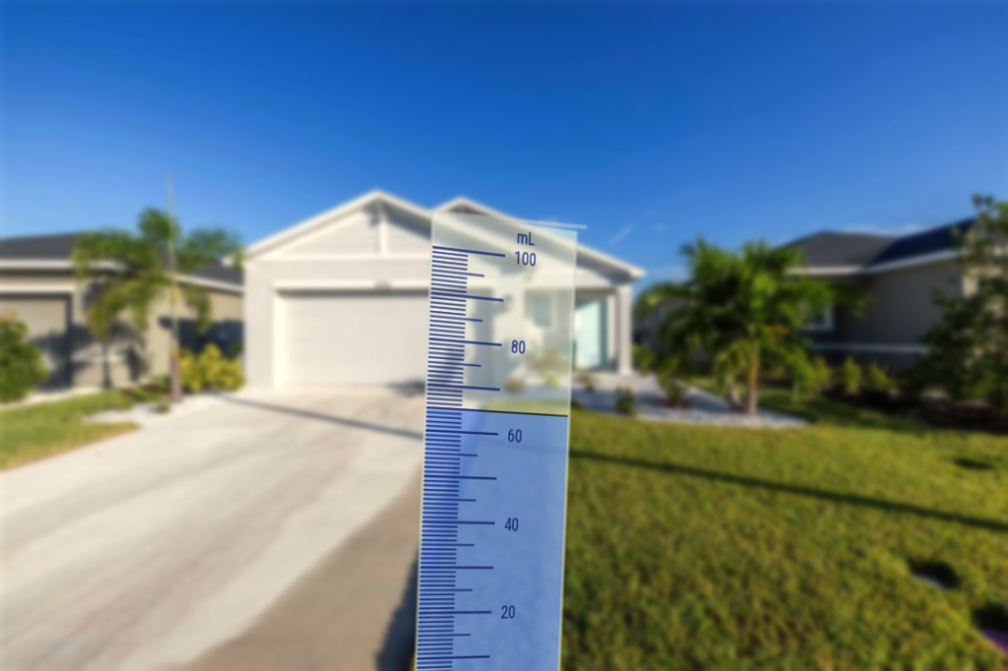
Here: **65** mL
